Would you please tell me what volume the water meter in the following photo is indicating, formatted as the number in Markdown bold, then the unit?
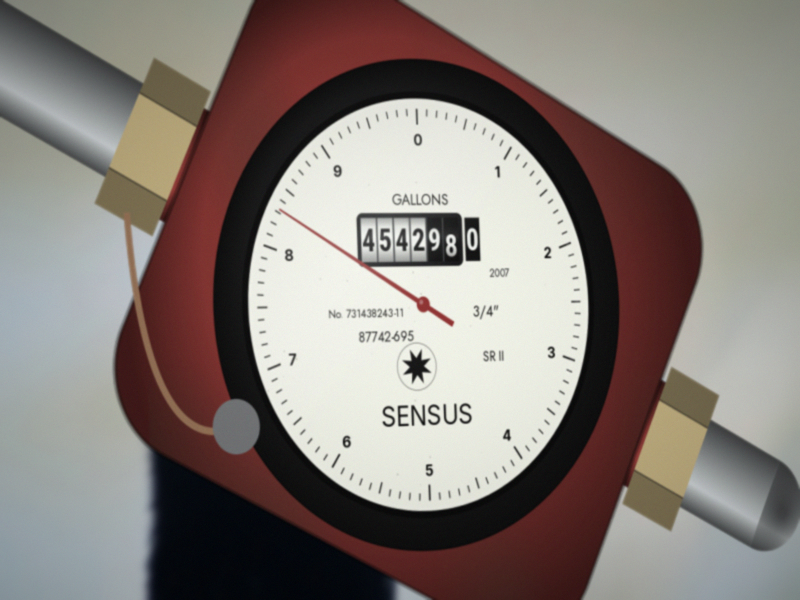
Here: **4542978.3** gal
